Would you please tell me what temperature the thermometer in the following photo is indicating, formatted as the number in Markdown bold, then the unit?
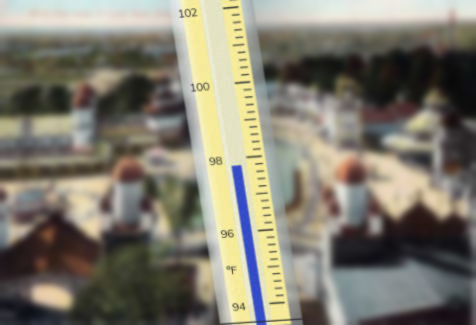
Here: **97.8** °F
